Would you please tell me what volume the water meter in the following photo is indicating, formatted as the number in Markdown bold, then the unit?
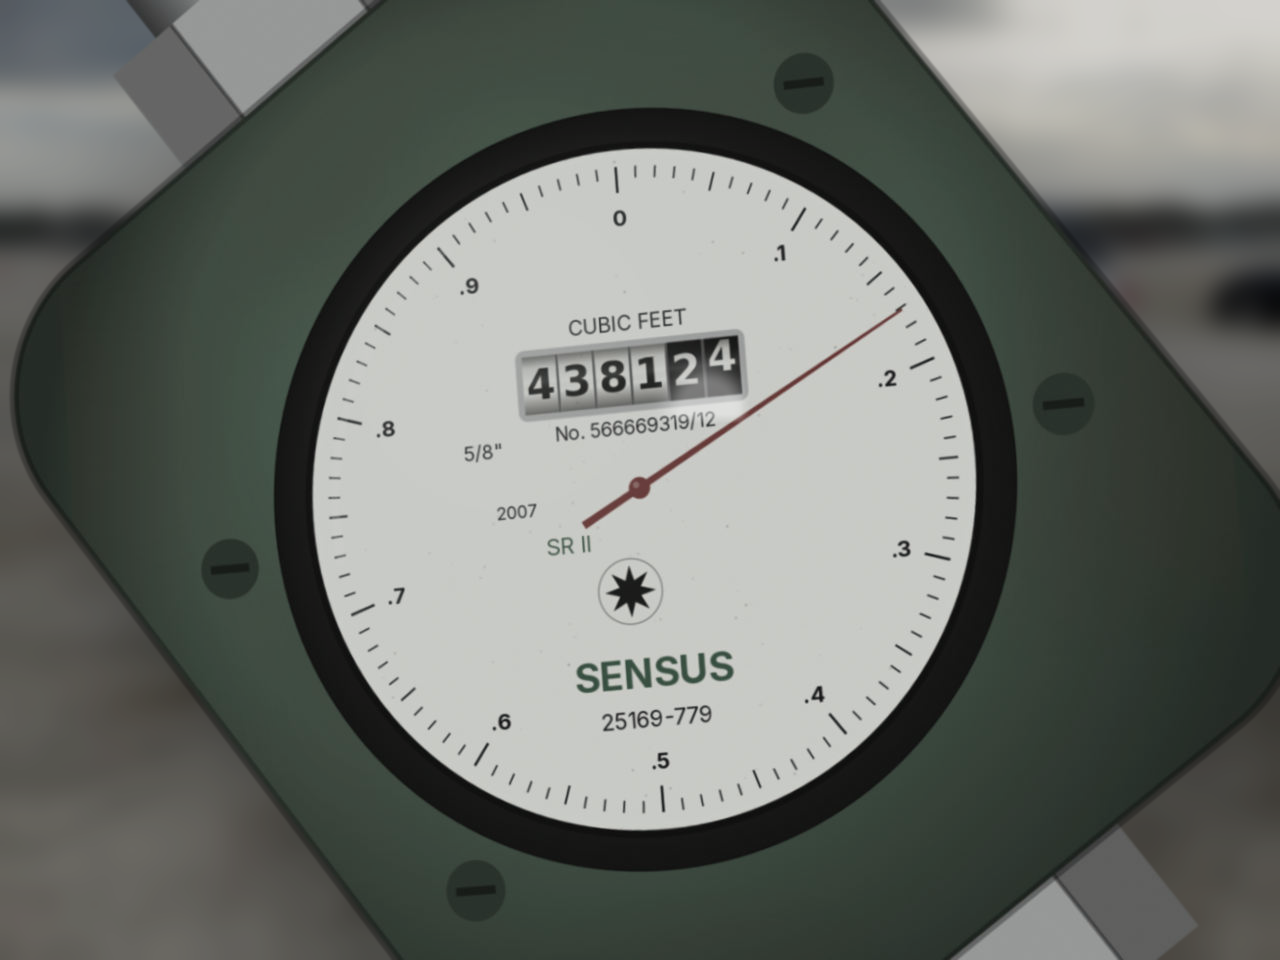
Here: **438124.17** ft³
